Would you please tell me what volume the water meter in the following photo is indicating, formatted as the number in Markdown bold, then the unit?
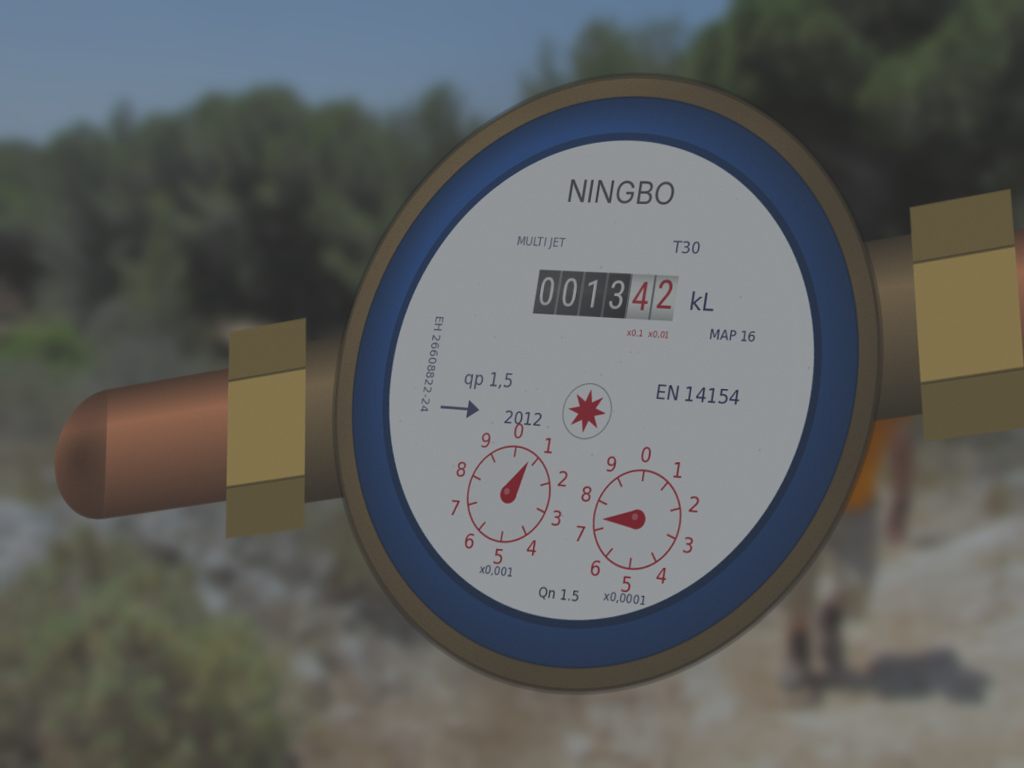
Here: **13.4207** kL
